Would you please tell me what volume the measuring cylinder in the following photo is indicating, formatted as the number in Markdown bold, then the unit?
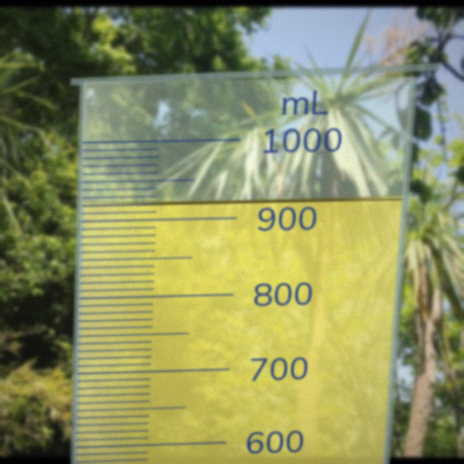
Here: **920** mL
